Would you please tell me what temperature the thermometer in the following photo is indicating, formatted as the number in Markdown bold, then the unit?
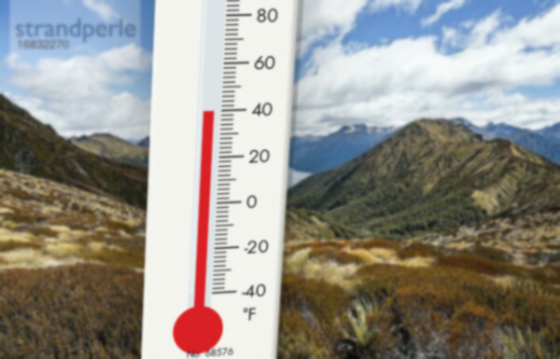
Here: **40** °F
